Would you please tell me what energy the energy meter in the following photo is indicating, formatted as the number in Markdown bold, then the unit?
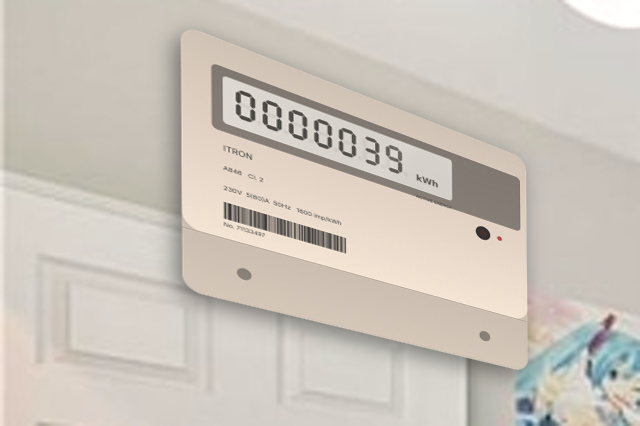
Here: **39** kWh
